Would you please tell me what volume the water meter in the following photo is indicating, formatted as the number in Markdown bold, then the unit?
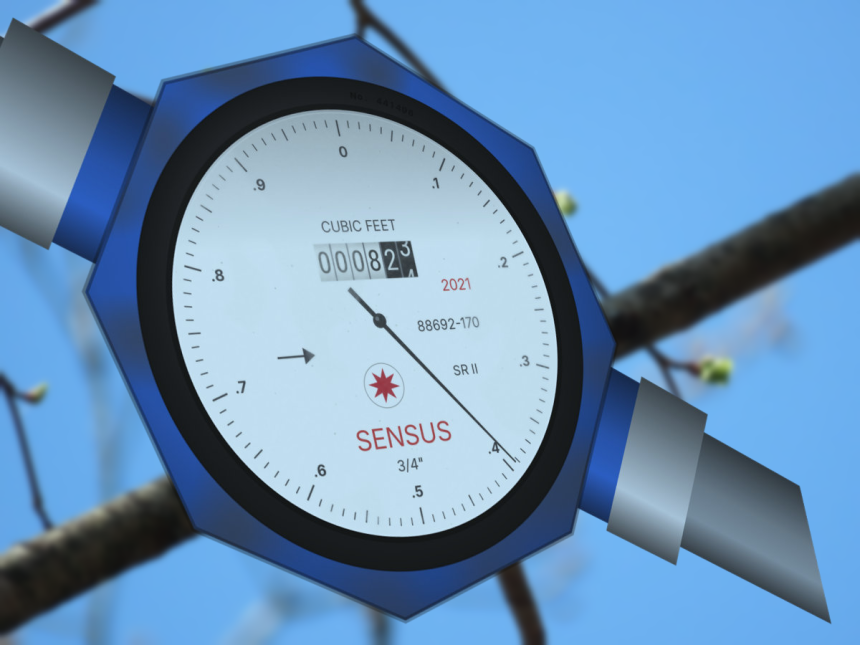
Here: **823.39** ft³
